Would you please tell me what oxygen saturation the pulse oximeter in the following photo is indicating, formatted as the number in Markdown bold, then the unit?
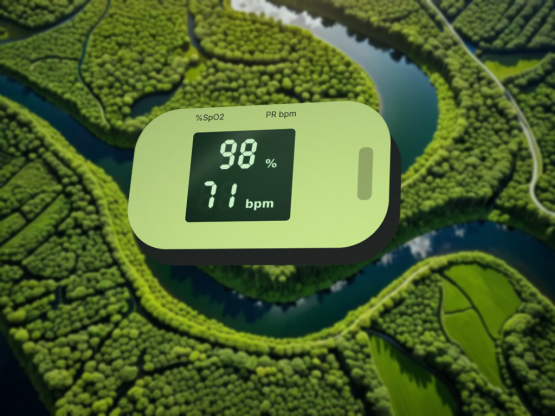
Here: **98** %
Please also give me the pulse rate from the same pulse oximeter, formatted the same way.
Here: **71** bpm
